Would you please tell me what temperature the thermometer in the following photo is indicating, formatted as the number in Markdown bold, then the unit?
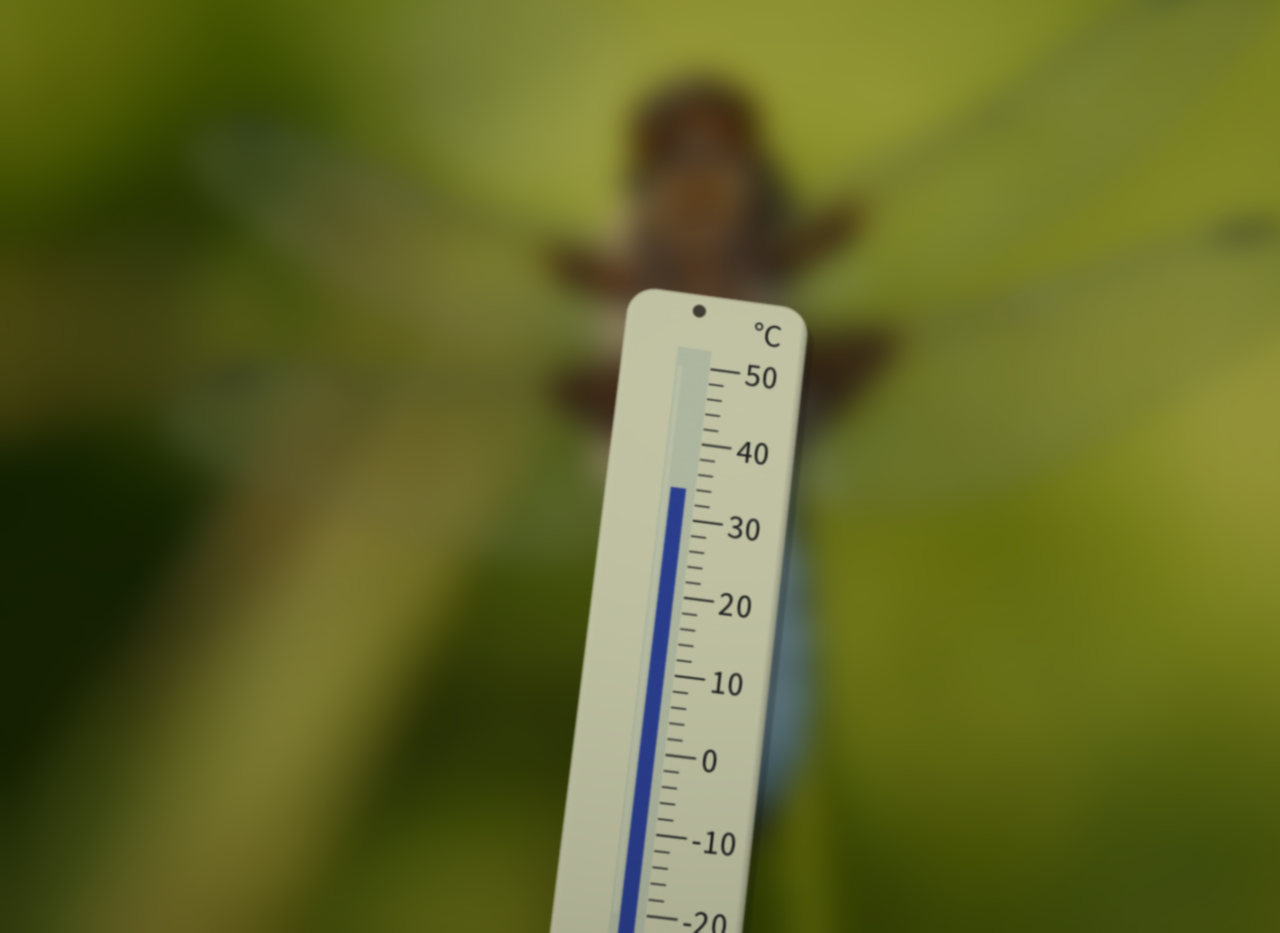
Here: **34** °C
